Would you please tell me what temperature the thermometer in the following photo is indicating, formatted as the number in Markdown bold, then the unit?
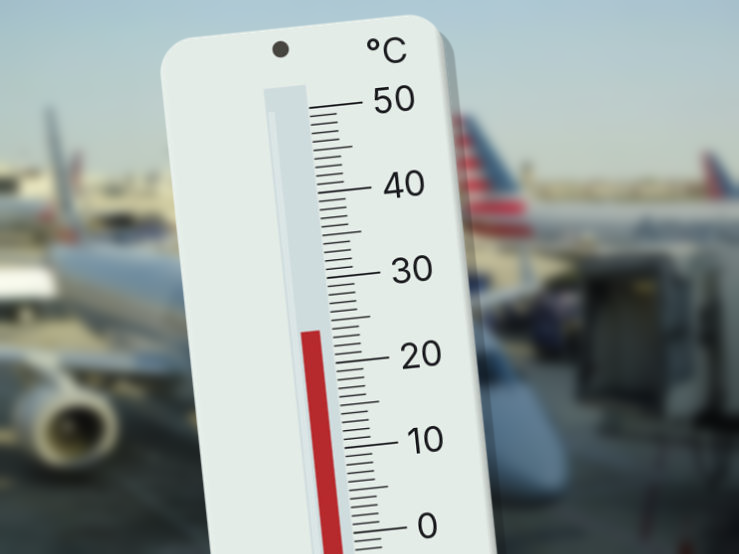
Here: **24** °C
